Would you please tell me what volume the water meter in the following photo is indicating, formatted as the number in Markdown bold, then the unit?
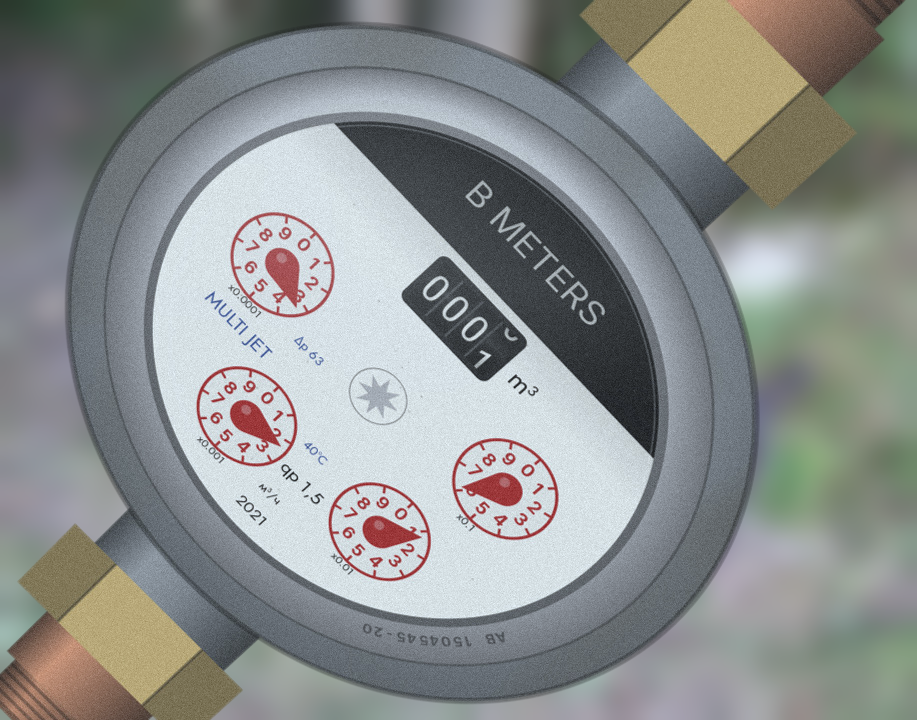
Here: **0.6123** m³
